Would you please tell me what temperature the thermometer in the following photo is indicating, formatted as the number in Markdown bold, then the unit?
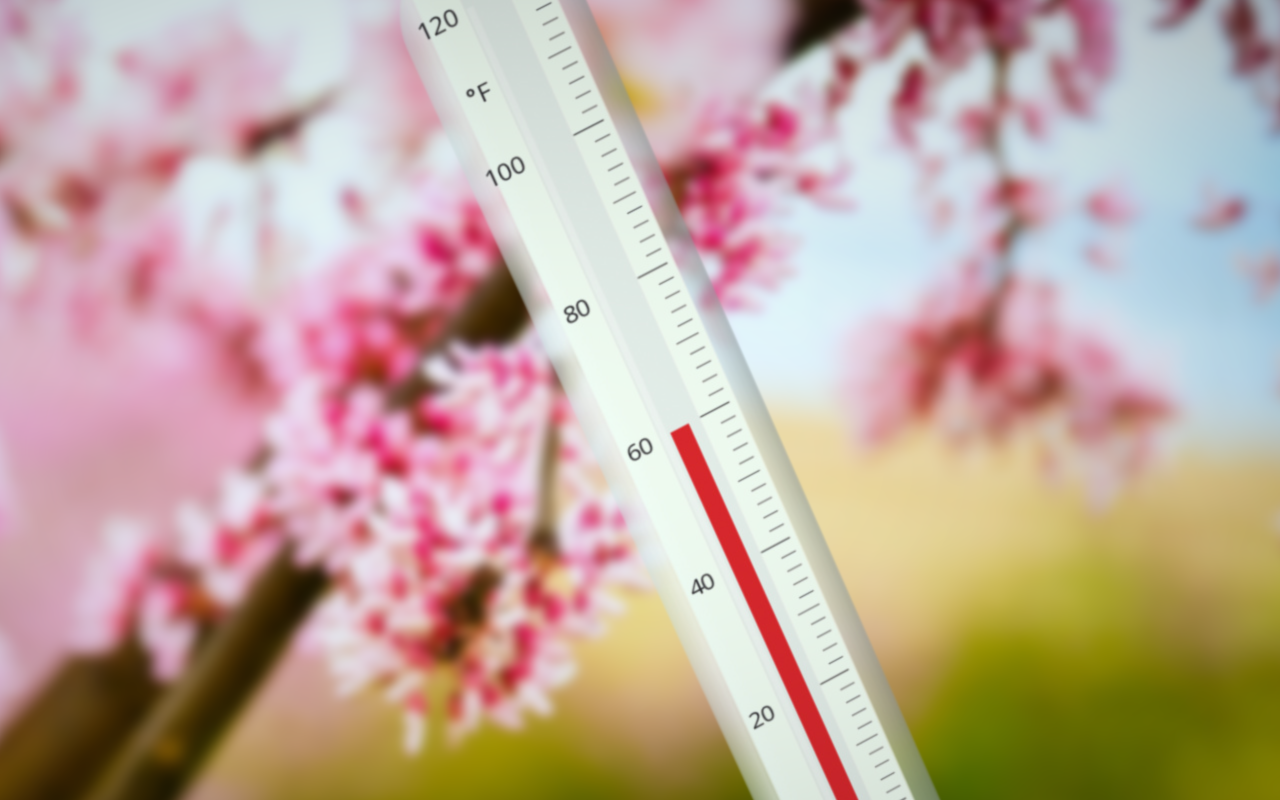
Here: **60** °F
